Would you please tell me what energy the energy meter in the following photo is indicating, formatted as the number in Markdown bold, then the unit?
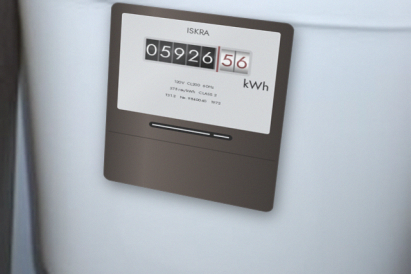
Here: **5926.56** kWh
